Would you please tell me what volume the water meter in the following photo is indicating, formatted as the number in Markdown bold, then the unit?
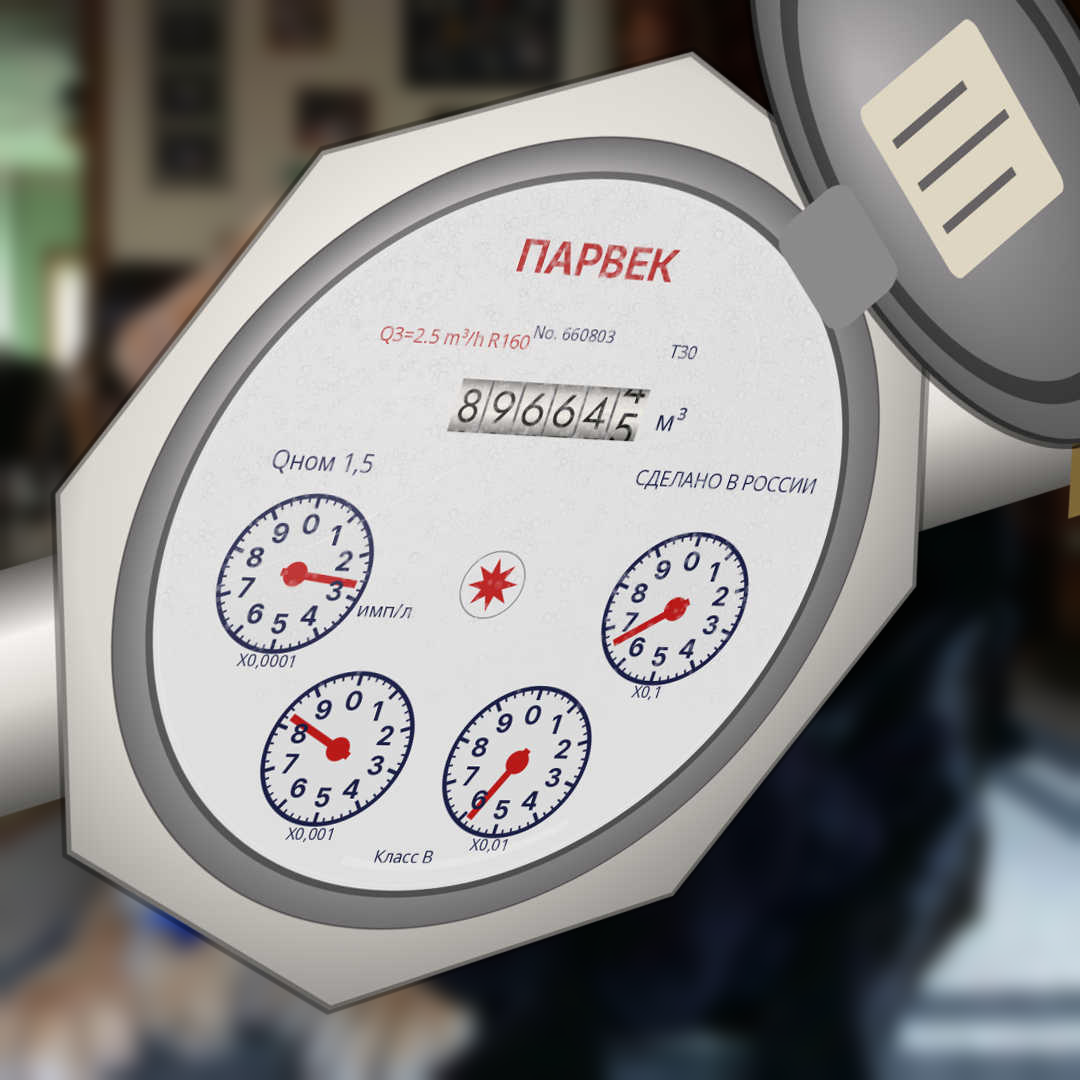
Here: **896644.6582** m³
